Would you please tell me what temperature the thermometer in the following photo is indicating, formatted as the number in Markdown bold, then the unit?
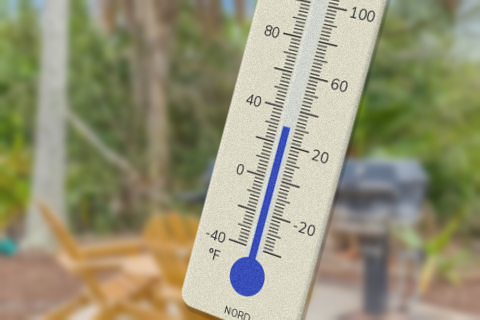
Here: **30** °F
